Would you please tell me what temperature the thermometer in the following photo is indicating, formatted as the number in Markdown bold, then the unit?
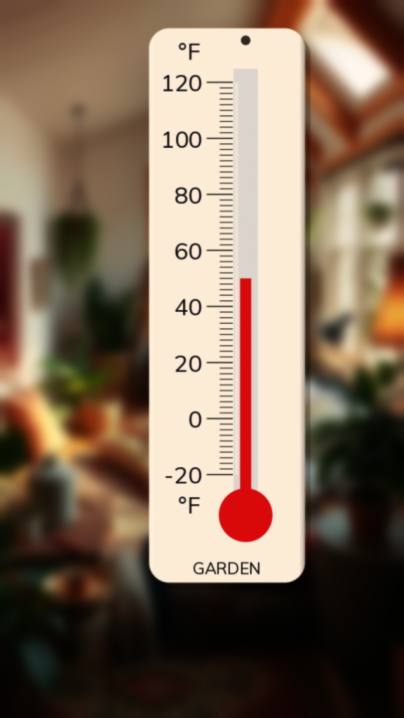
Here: **50** °F
